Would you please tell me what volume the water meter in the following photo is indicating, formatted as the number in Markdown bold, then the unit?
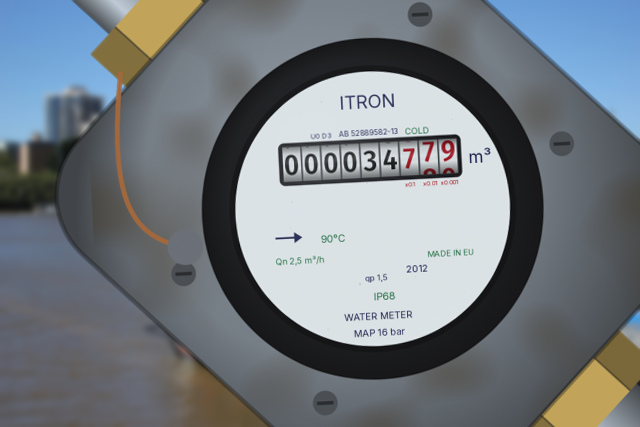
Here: **34.779** m³
